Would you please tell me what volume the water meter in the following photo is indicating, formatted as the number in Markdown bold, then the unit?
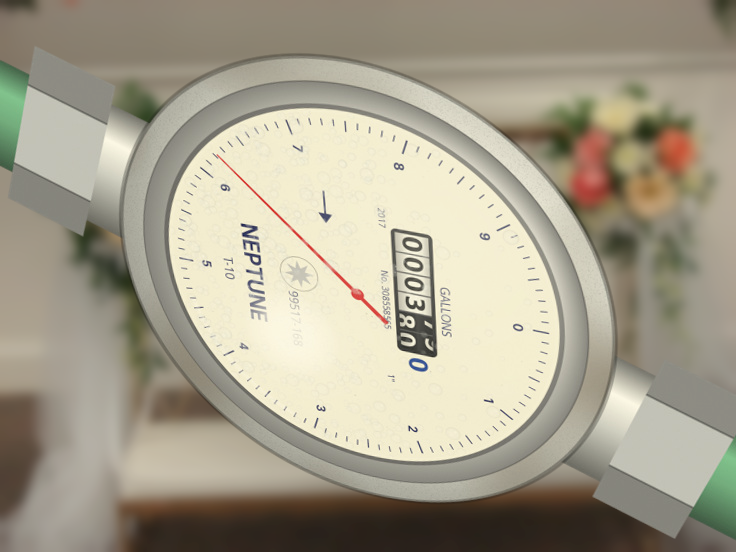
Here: **3796.2** gal
